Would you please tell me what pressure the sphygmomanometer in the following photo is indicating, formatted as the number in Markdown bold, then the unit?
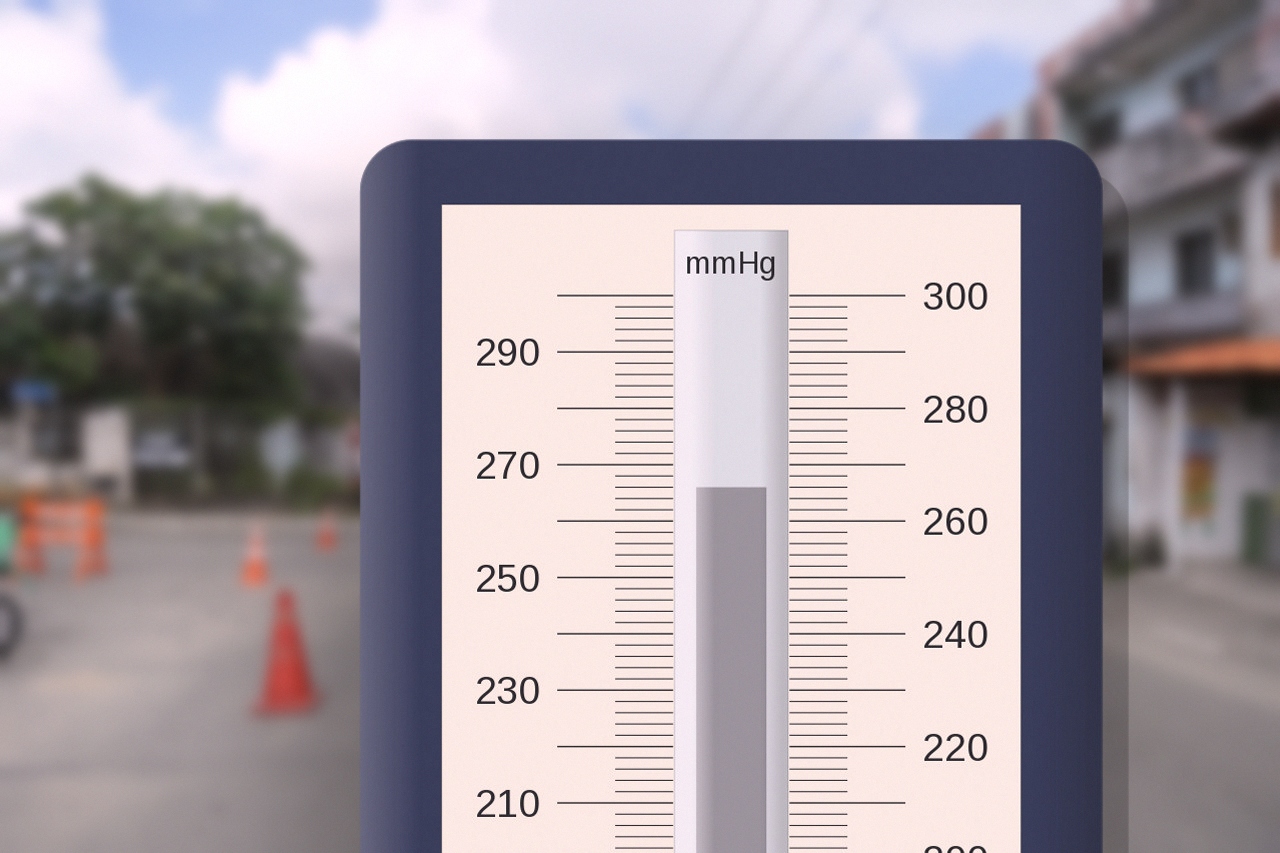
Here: **266** mmHg
